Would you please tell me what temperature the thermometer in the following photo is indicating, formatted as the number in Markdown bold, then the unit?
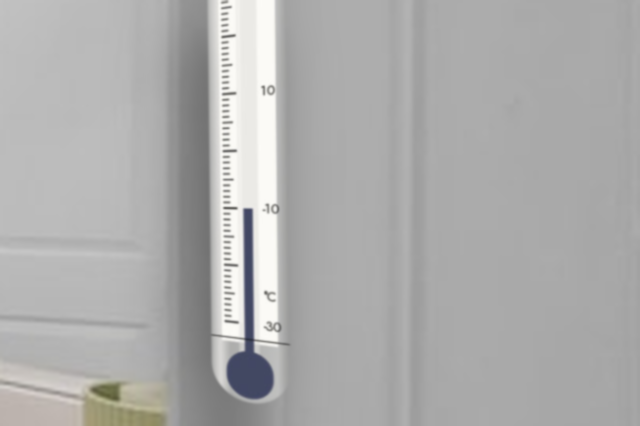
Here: **-10** °C
